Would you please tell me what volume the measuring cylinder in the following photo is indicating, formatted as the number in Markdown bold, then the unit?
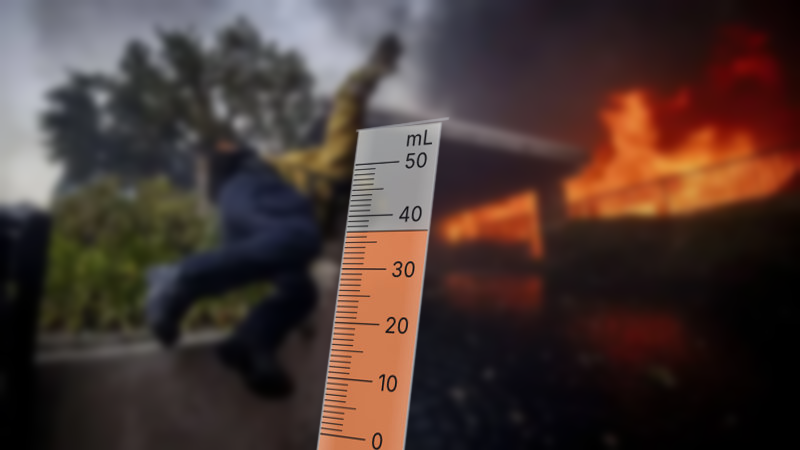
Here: **37** mL
